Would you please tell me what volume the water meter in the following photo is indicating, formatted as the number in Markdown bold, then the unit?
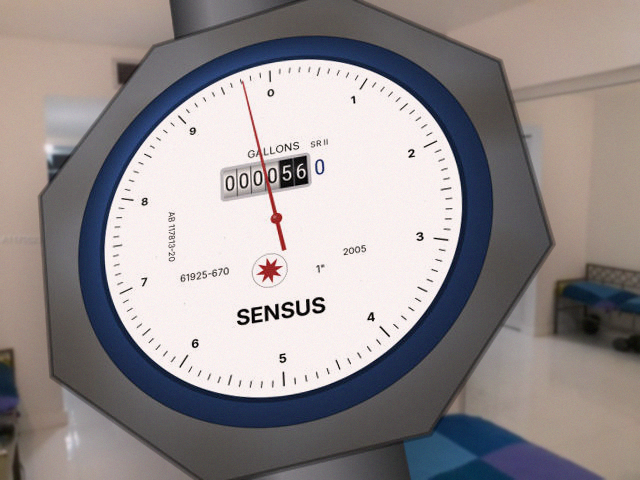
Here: **559.7** gal
